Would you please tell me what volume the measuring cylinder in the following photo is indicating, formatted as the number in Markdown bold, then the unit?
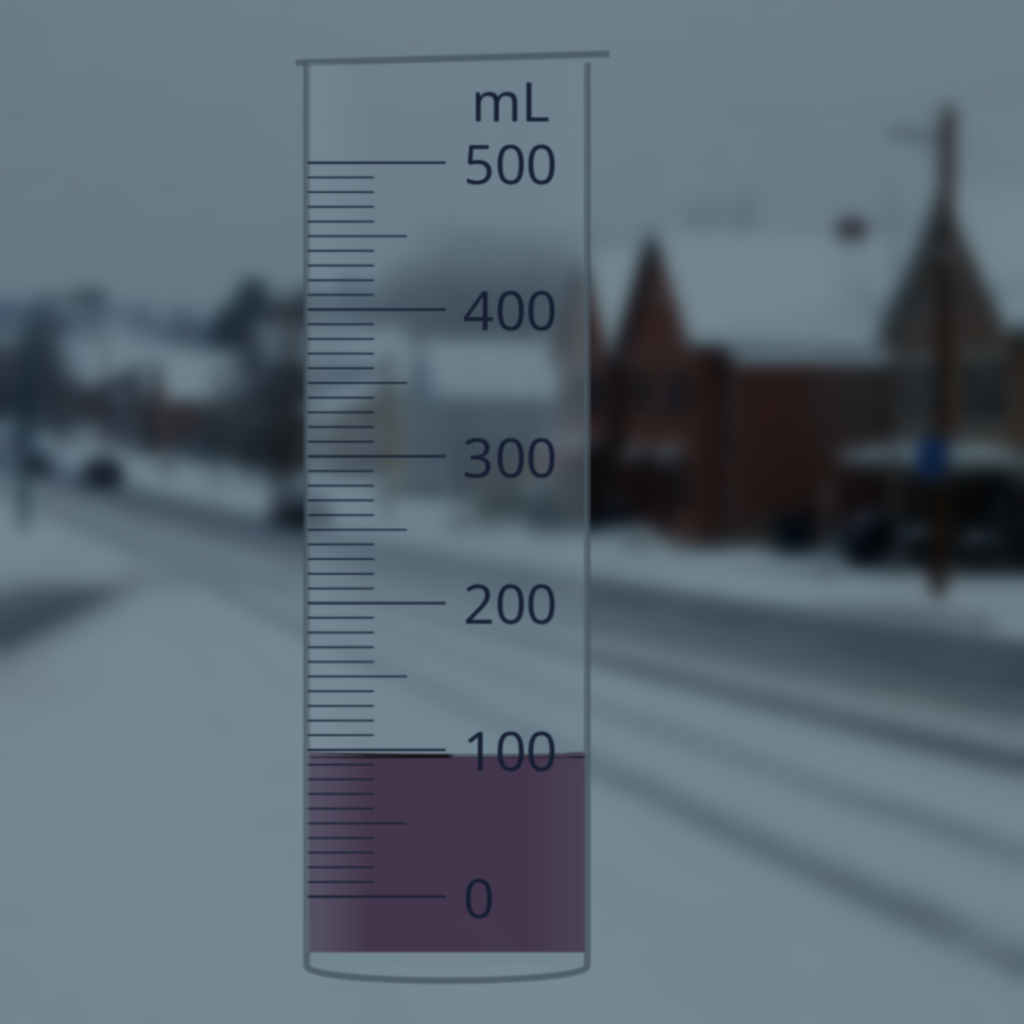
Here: **95** mL
